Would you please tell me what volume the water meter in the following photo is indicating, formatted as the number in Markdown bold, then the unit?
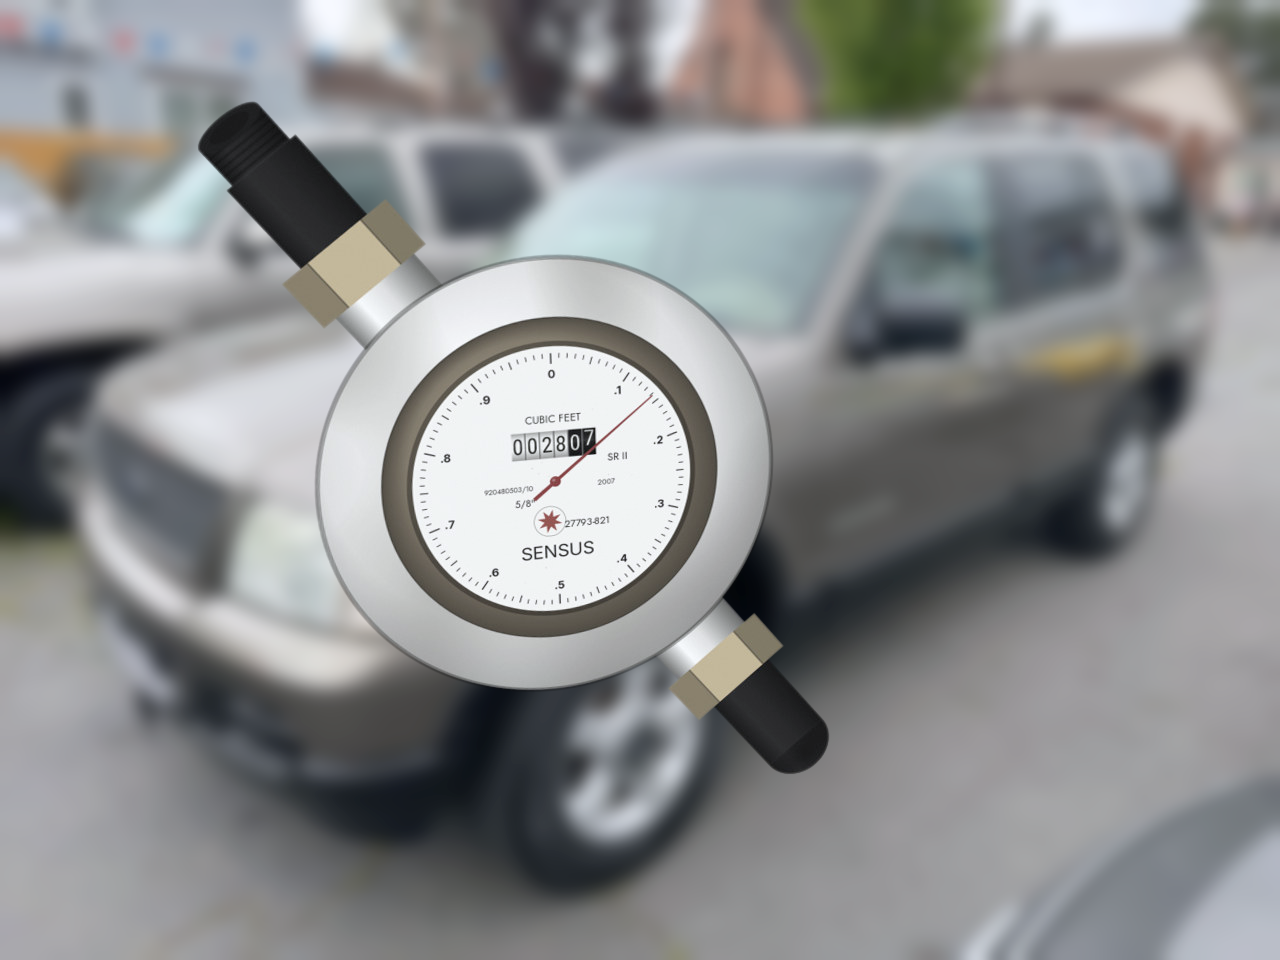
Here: **2807.14** ft³
